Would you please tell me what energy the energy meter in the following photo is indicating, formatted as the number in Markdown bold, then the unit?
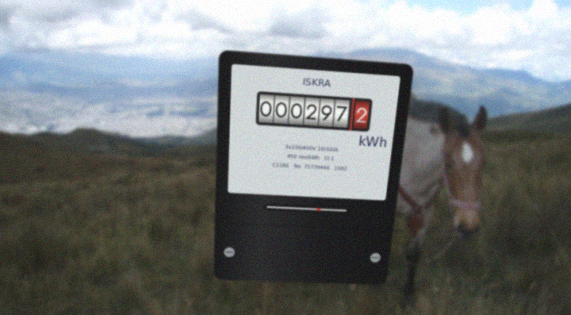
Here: **297.2** kWh
